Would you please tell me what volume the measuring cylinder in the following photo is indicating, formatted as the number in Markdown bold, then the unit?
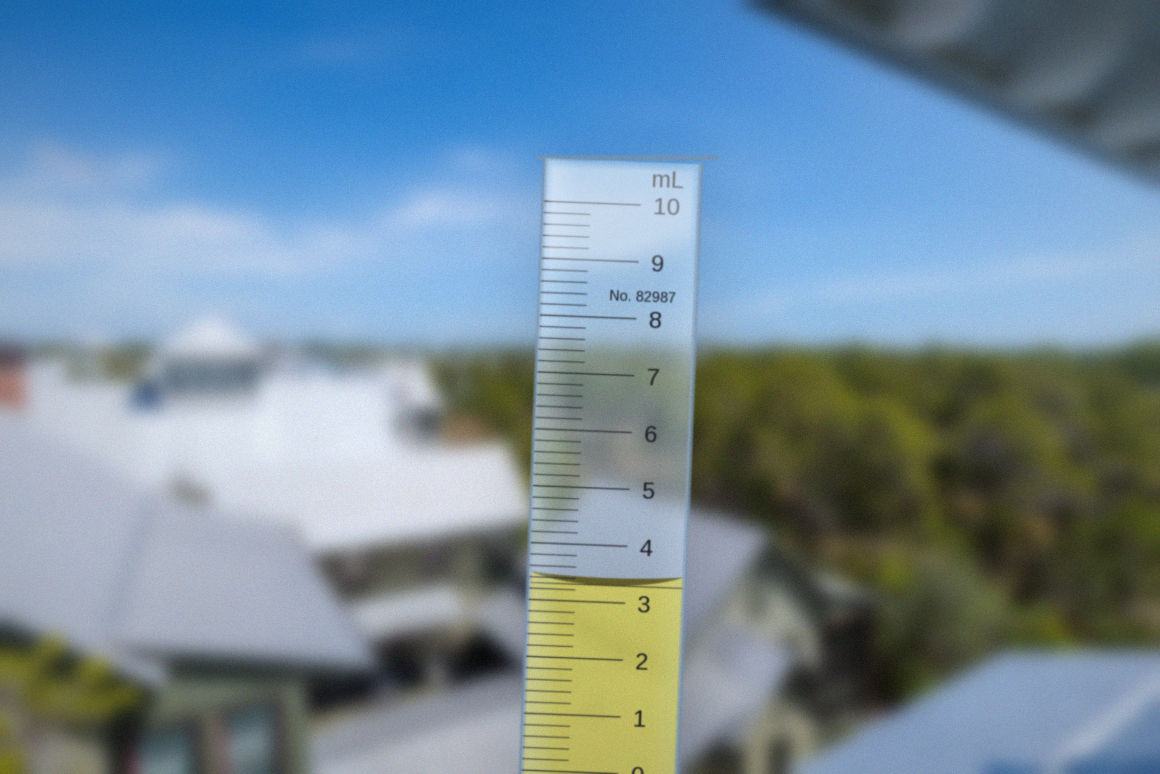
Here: **3.3** mL
